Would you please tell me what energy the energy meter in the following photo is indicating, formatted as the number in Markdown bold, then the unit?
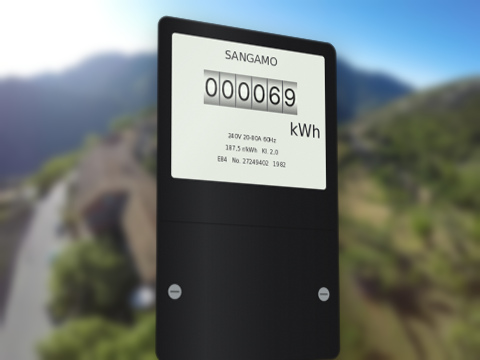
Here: **69** kWh
